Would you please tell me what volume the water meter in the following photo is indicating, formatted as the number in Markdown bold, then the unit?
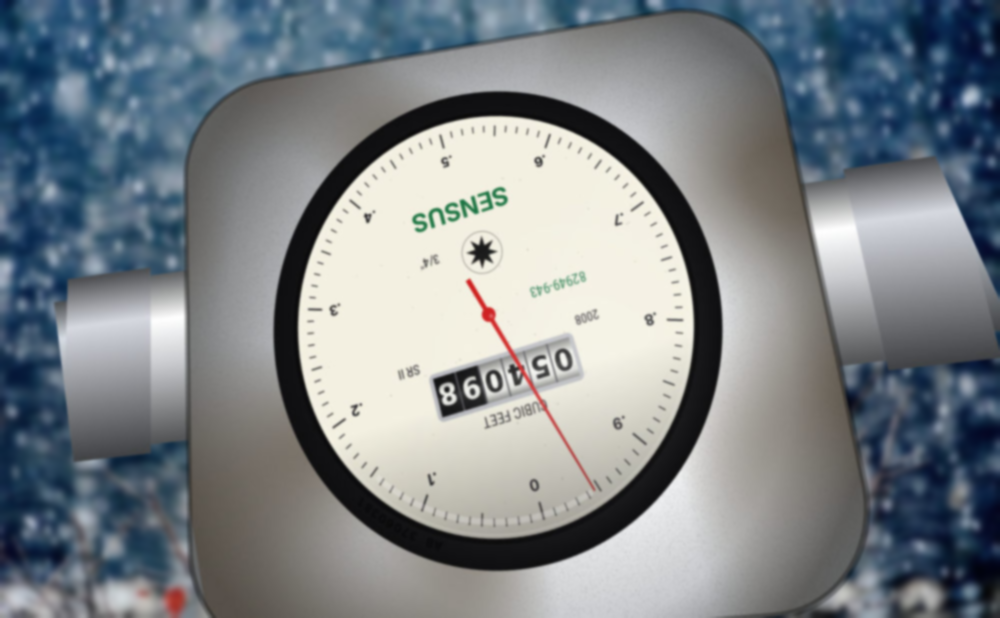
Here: **54097.95** ft³
